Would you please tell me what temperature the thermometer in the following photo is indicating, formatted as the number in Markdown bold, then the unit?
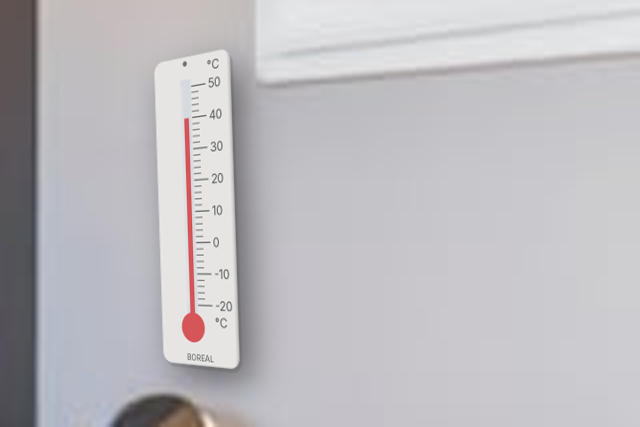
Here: **40** °C
